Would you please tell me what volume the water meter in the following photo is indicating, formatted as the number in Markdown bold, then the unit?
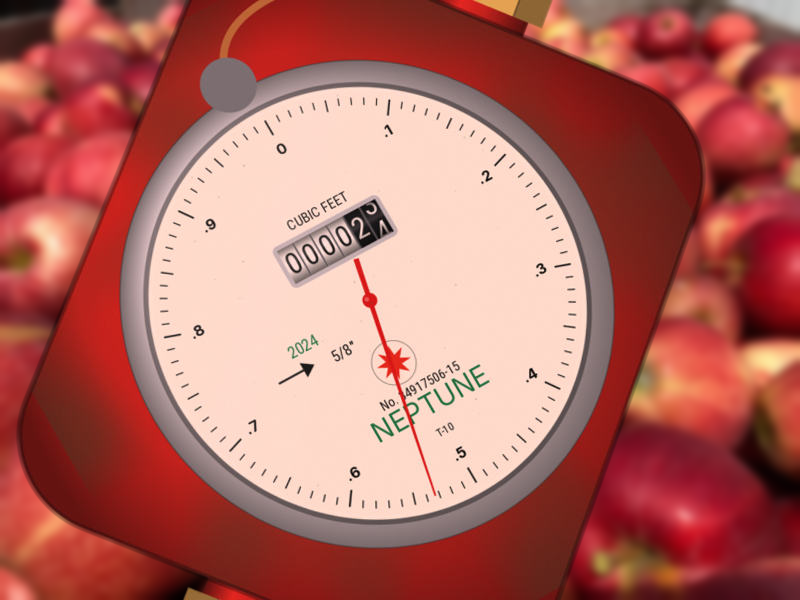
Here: **23.53** ft³
